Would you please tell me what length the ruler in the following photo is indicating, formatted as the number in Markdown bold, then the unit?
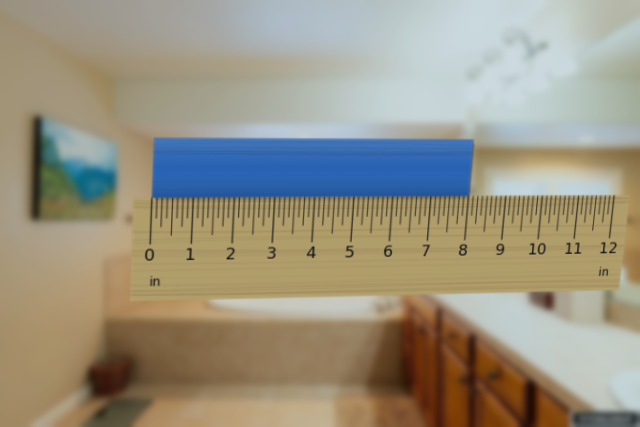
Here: **8** in
